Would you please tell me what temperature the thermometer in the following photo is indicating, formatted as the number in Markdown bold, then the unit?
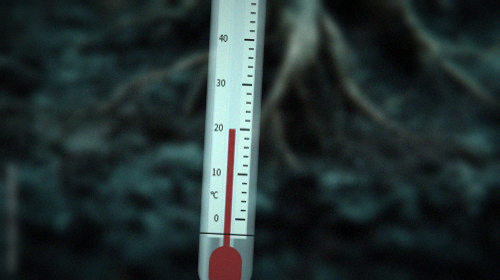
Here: **20** °C
